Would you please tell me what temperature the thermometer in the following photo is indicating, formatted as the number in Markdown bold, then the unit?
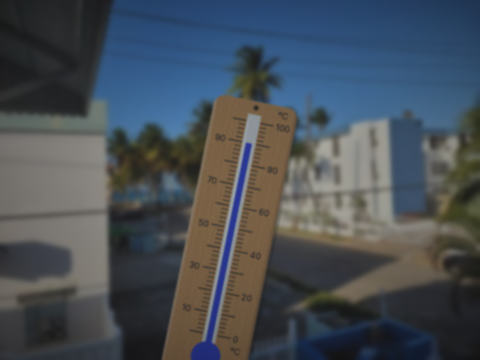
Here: **90** °C
